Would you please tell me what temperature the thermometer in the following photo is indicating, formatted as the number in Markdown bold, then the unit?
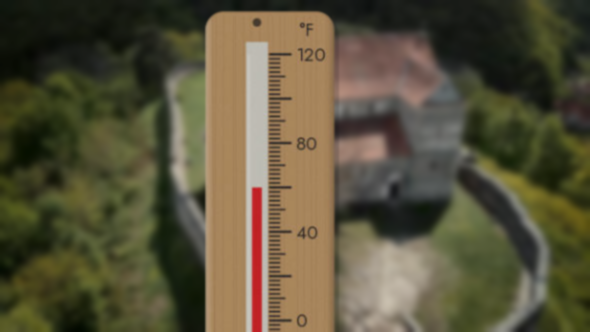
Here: **60** °F
